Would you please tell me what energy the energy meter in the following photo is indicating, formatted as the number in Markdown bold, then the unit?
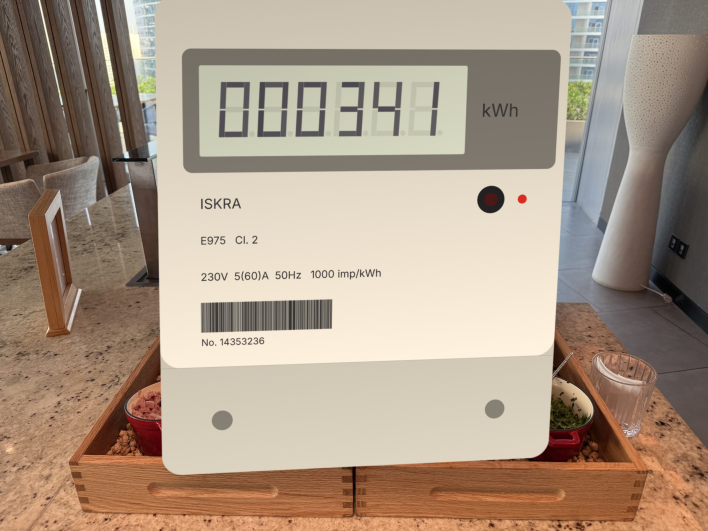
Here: **341** kWh
